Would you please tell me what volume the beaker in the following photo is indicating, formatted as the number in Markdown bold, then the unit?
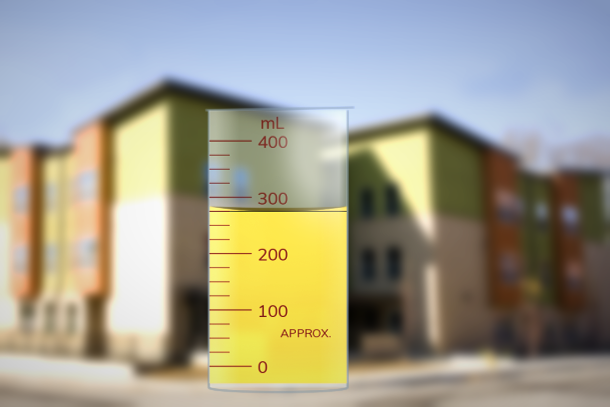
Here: **275** mL
